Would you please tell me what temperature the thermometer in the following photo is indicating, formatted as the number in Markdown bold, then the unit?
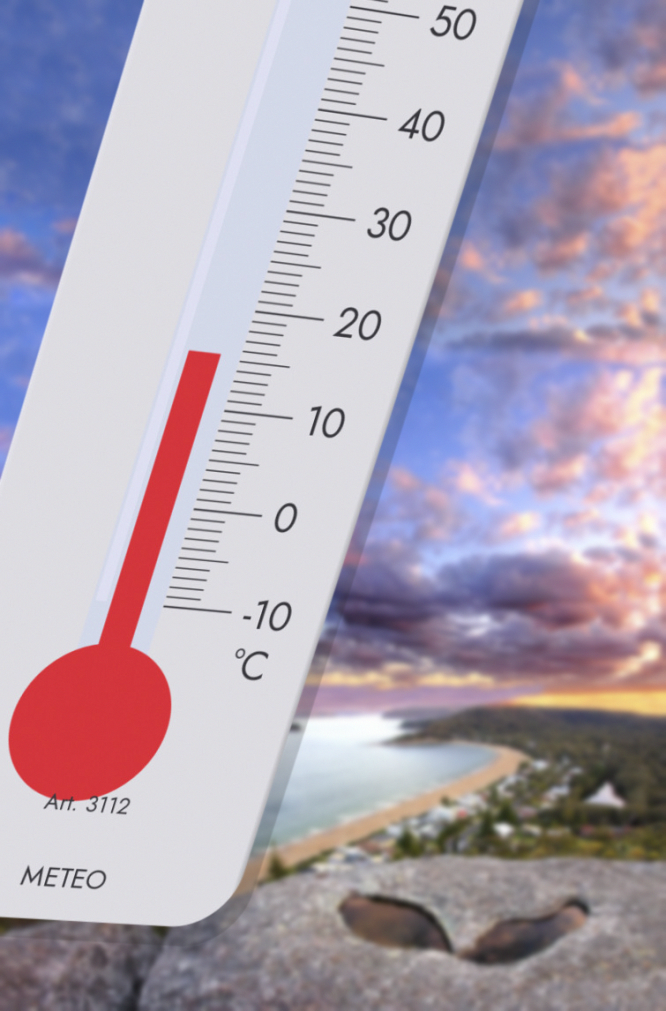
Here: **15.5** °C
